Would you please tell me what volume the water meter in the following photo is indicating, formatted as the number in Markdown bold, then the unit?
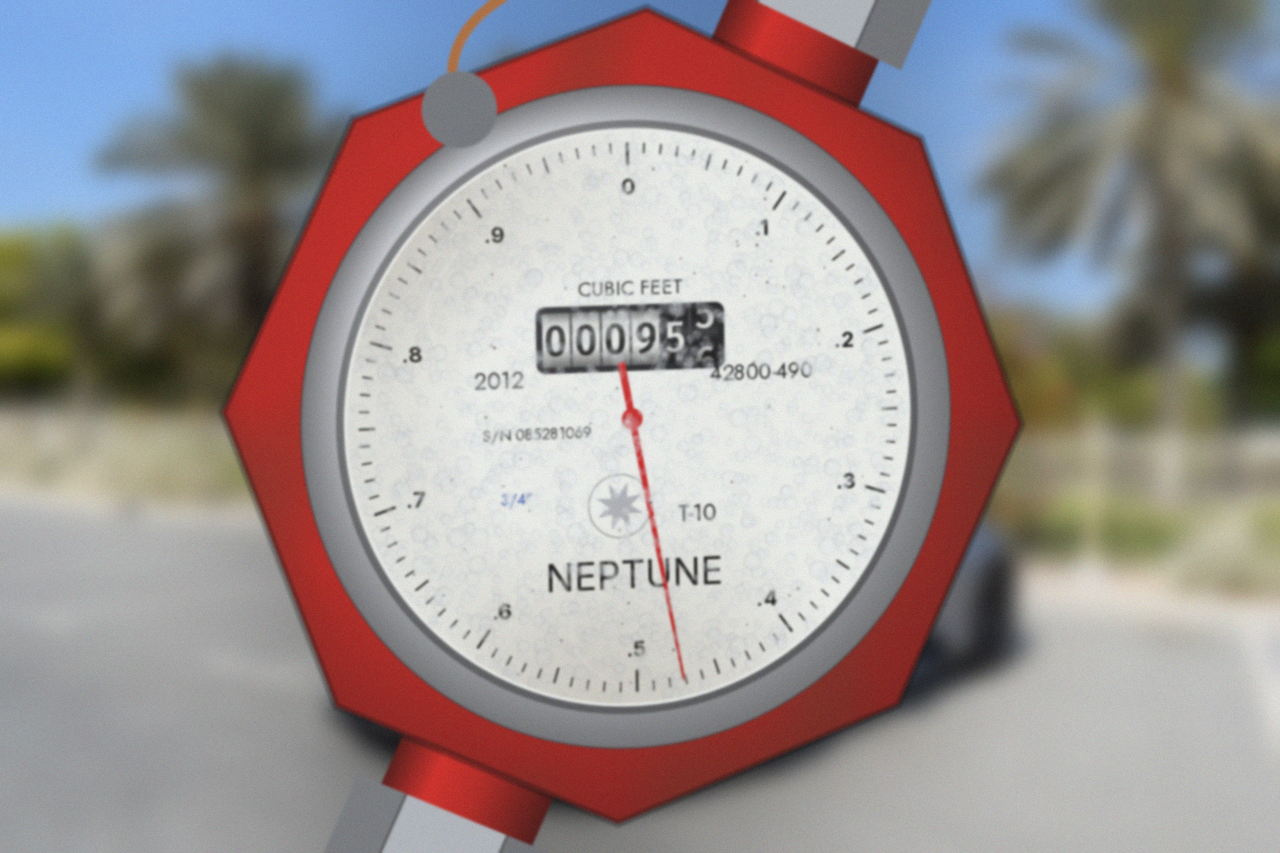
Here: **955.47** ft³
